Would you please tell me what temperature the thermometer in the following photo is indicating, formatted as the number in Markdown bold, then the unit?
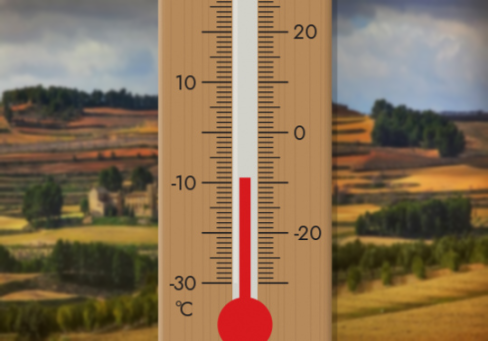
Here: **-9** °C
